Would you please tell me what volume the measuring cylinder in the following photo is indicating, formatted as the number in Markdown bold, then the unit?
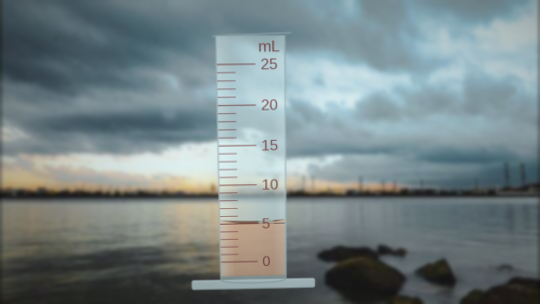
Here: **5** mL
